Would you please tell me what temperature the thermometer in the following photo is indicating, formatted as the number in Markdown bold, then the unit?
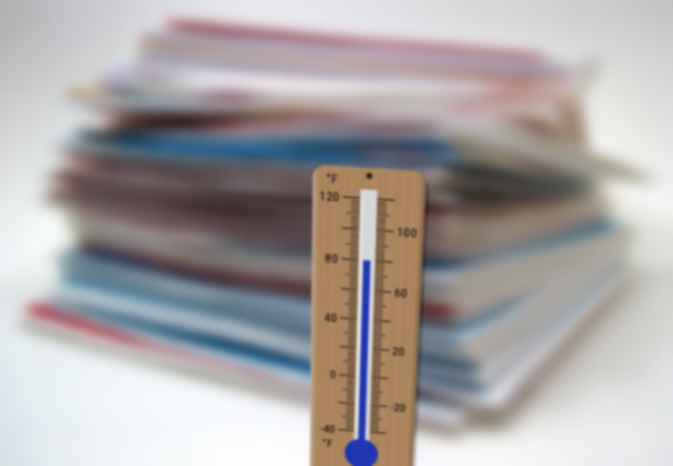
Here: **80** °F
